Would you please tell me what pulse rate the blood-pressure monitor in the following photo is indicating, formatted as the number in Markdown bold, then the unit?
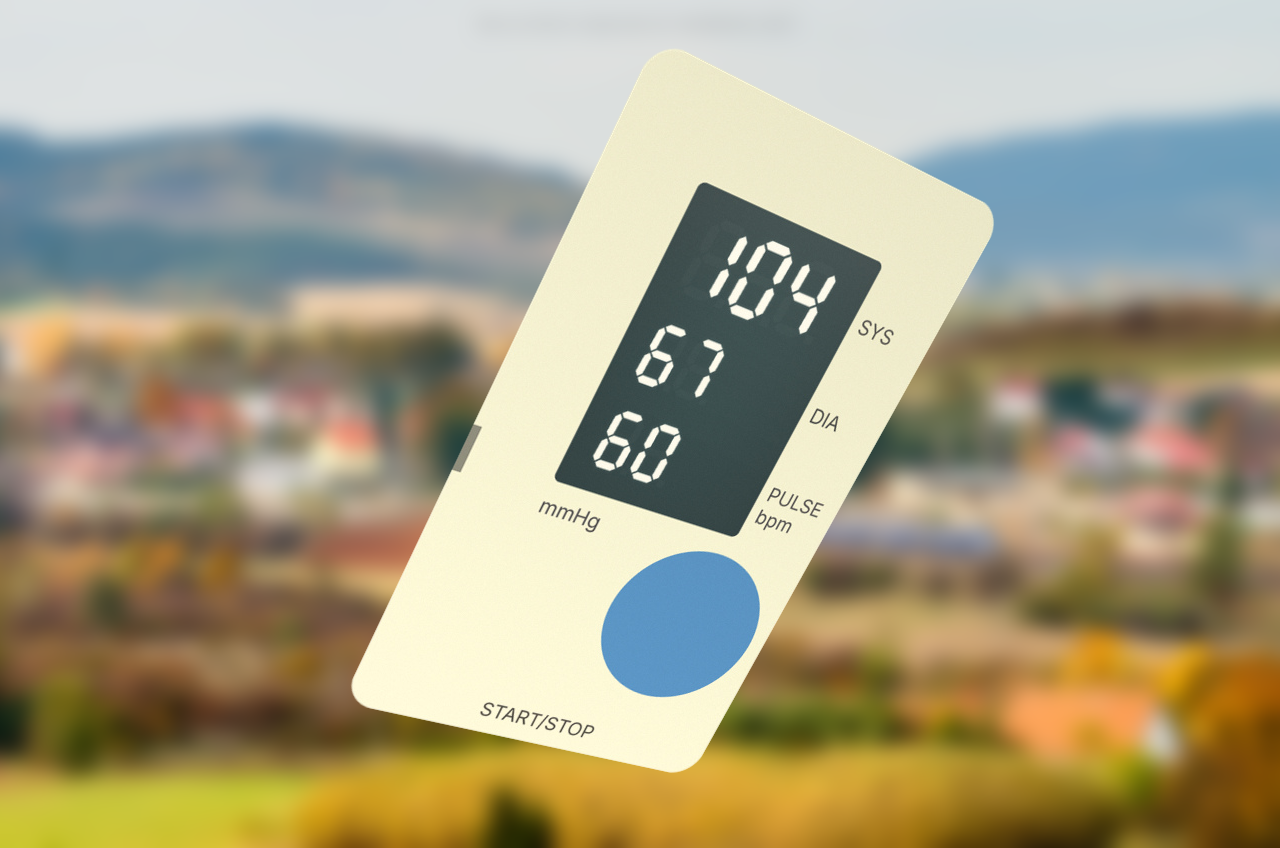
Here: **60** bpm
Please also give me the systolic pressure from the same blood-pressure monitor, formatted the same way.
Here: **104** mmHg
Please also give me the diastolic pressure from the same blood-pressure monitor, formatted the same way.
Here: **67** mmHg
